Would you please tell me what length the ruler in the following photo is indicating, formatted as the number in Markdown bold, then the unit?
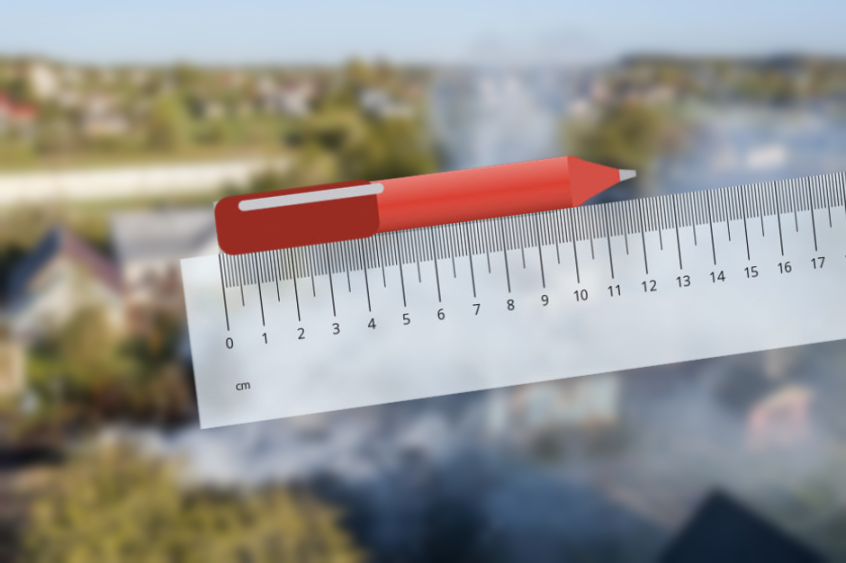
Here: **12** cm
